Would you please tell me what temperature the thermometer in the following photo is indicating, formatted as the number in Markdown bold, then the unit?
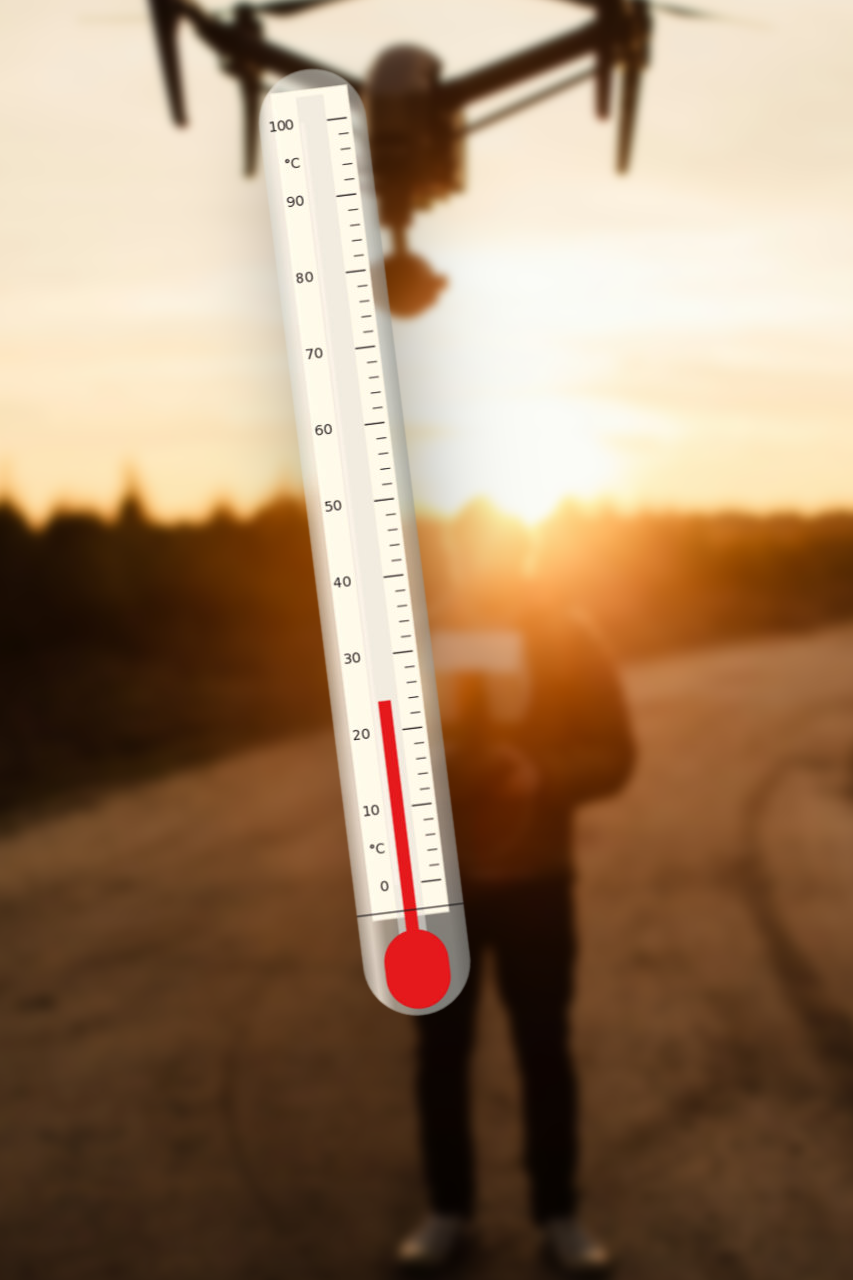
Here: **24** °C
